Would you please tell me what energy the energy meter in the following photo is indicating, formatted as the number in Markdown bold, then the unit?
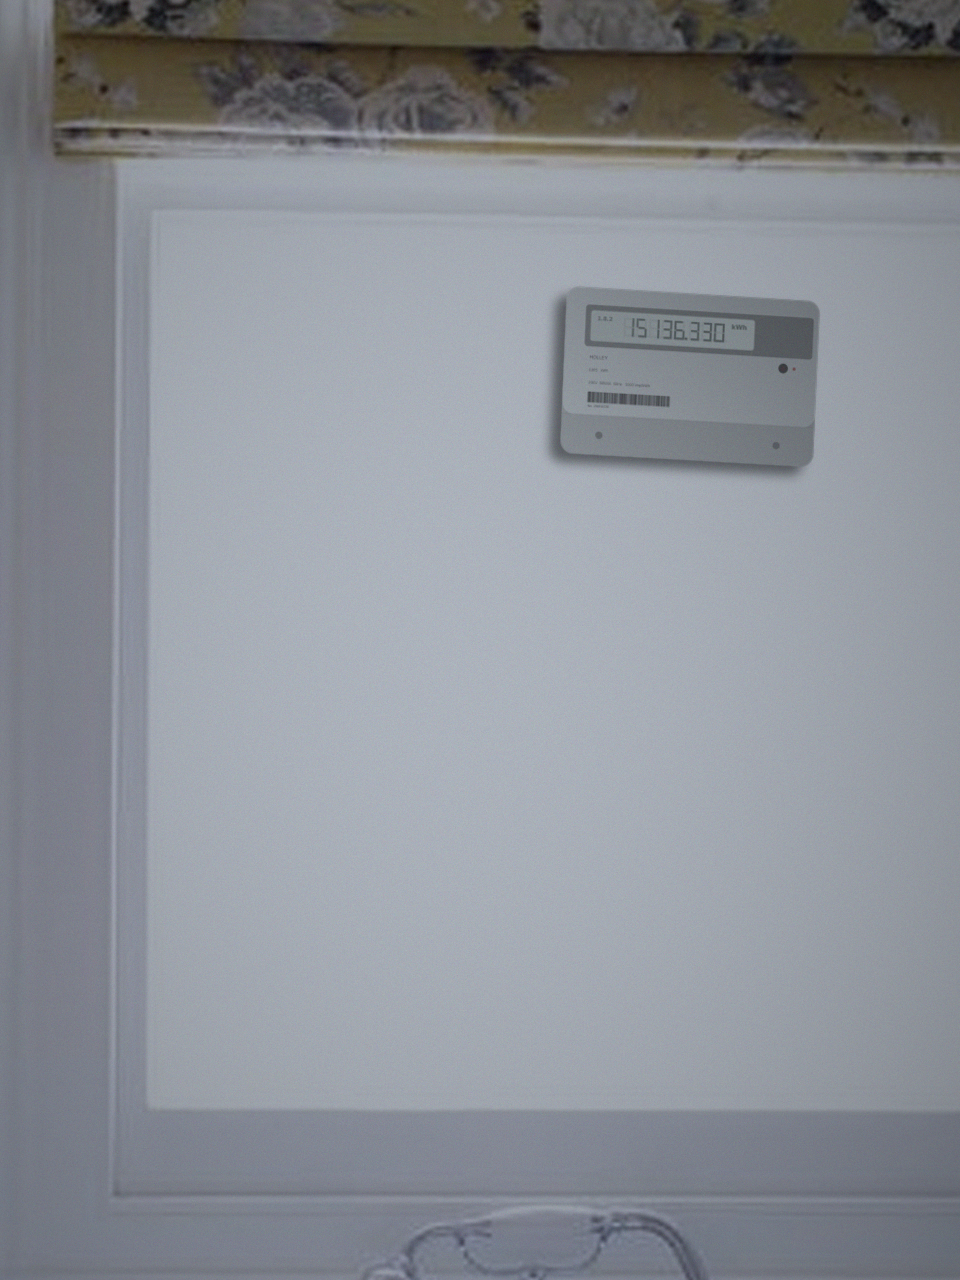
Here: **15136.330** kWh
